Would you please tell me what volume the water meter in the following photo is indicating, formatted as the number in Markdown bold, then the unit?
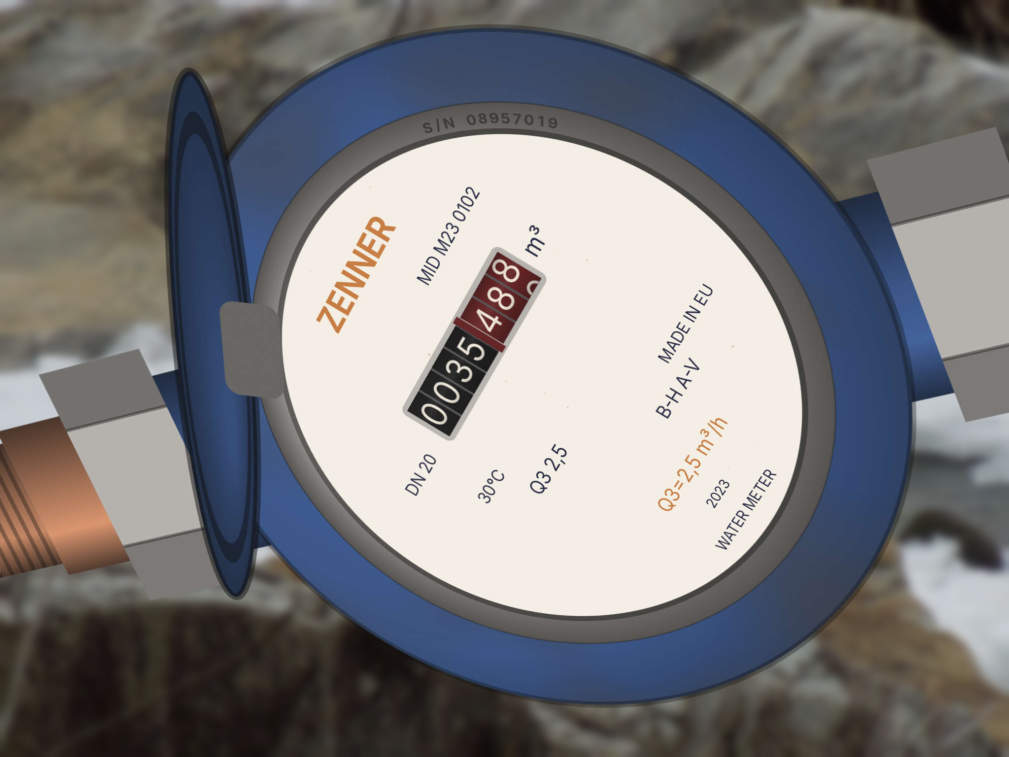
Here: **35.488** m³
